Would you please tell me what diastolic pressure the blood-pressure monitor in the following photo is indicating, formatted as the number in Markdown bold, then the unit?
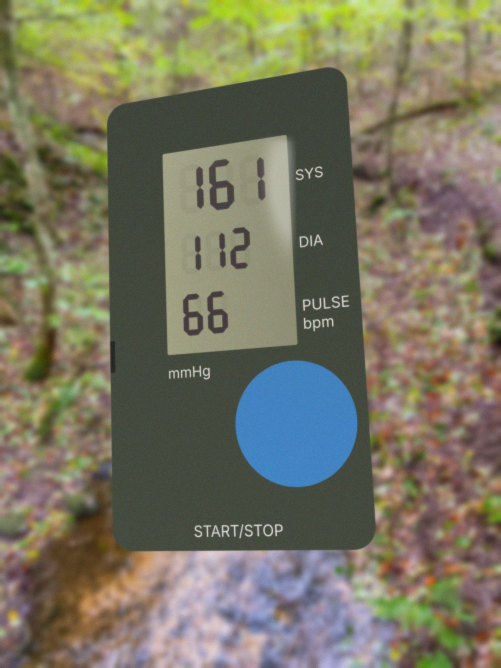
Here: **112** mmHg
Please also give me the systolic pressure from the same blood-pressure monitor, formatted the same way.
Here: **161** mmHg
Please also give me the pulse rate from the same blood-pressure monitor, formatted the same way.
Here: **66** bpm
